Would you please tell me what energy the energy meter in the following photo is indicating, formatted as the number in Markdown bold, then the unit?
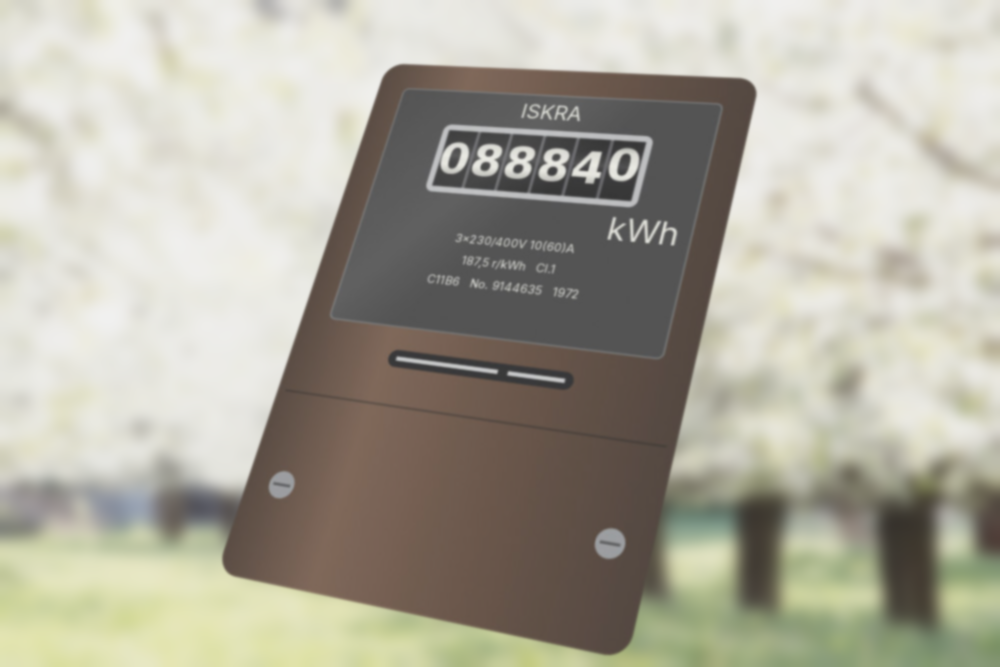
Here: **88840** kWh
